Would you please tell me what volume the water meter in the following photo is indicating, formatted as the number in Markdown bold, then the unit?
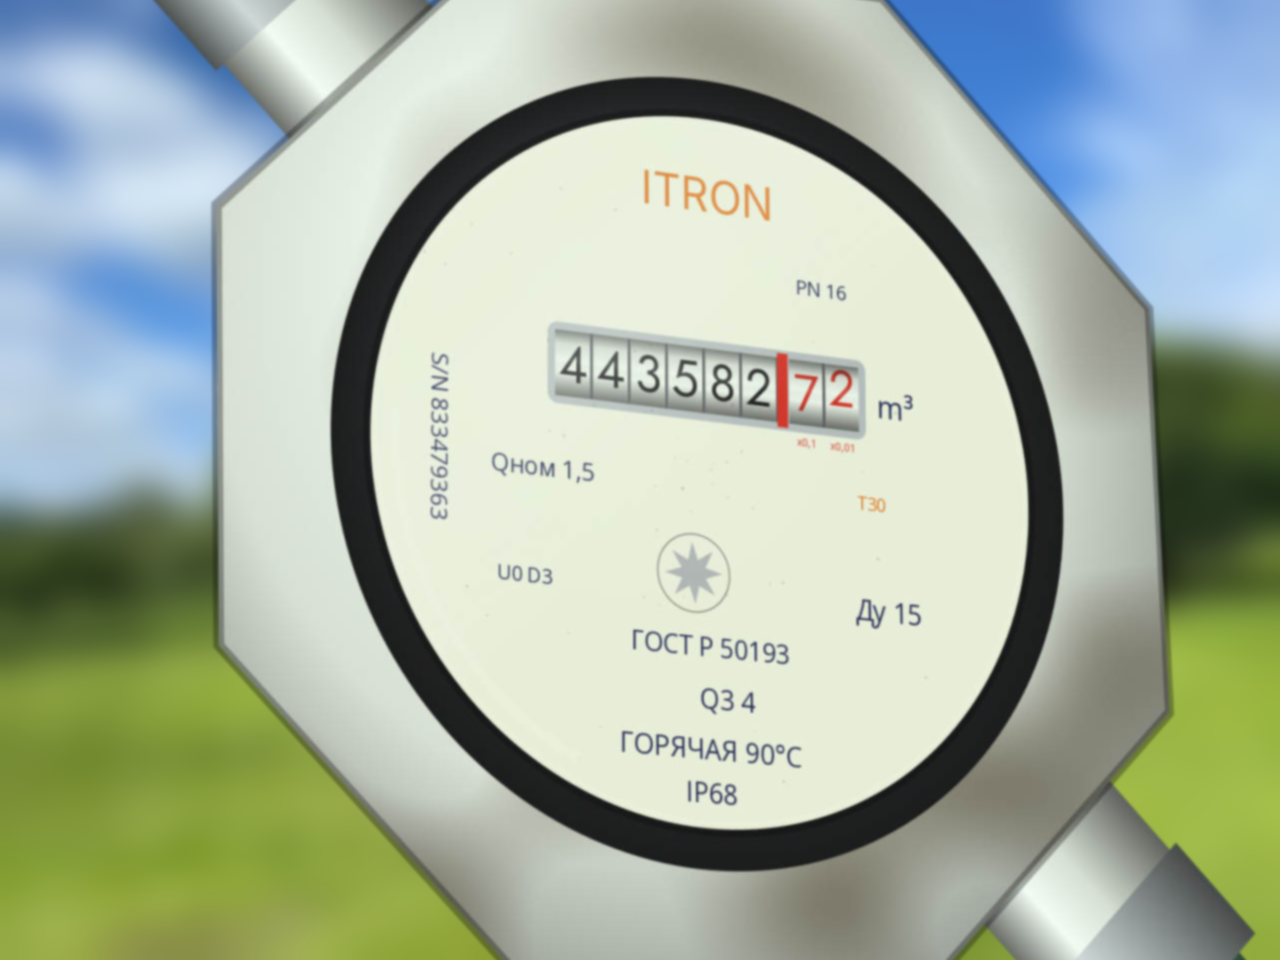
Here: **443582.72** m³
